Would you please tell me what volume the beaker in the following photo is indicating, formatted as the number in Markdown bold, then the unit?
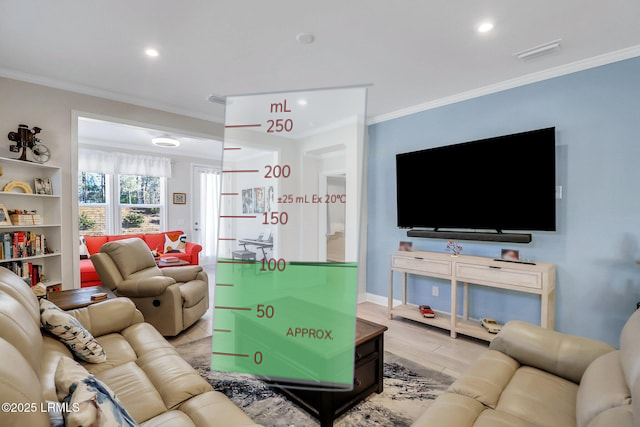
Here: **100** mL
